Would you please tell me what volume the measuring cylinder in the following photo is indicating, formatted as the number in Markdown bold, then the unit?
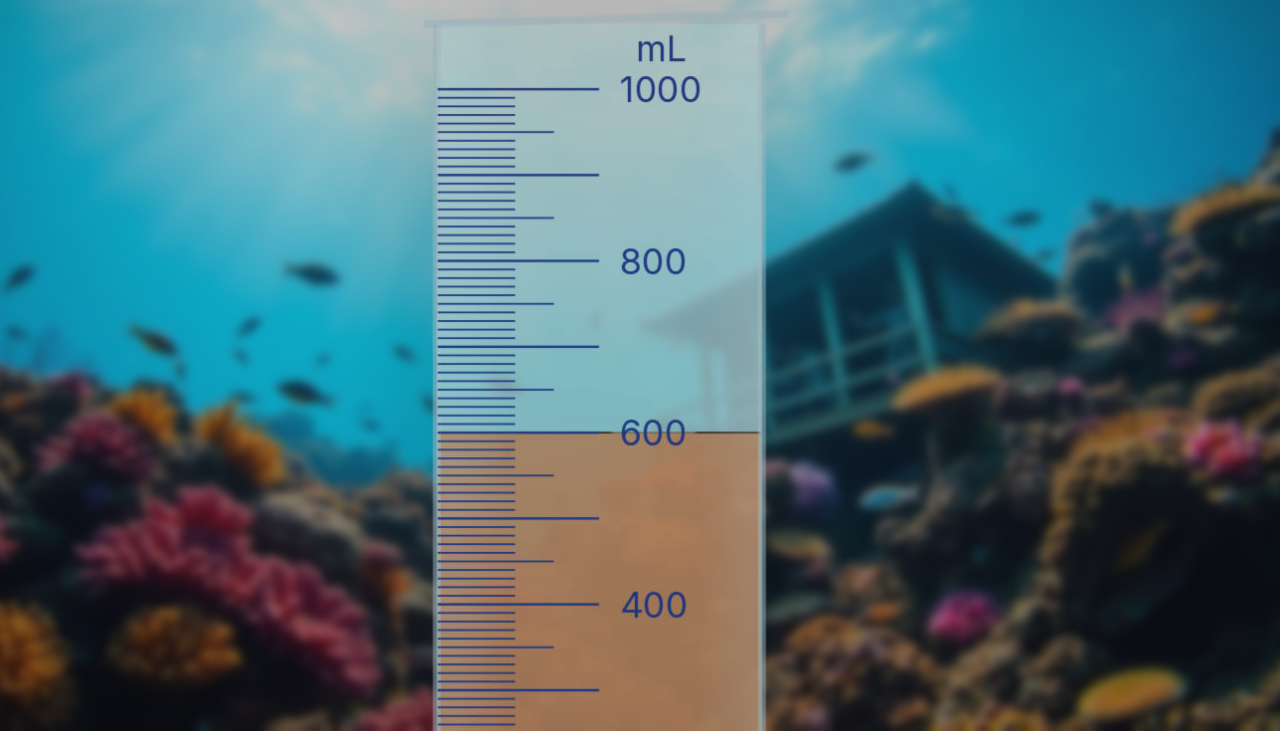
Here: **600** mL
